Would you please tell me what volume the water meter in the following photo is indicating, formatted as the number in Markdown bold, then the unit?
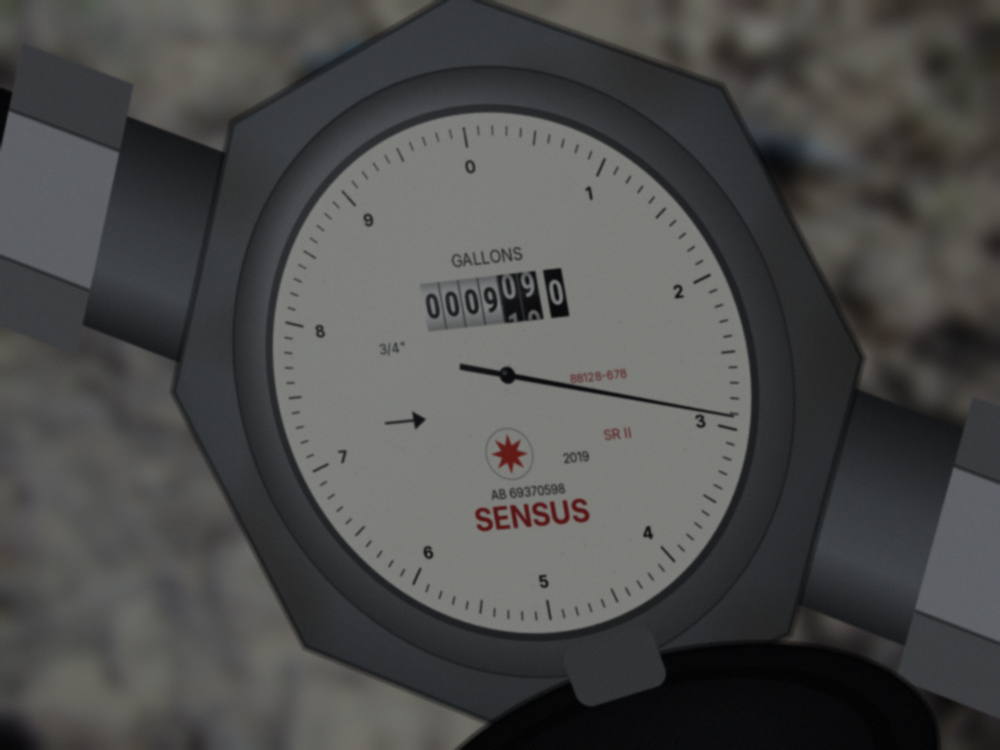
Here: **9092.9** gal
